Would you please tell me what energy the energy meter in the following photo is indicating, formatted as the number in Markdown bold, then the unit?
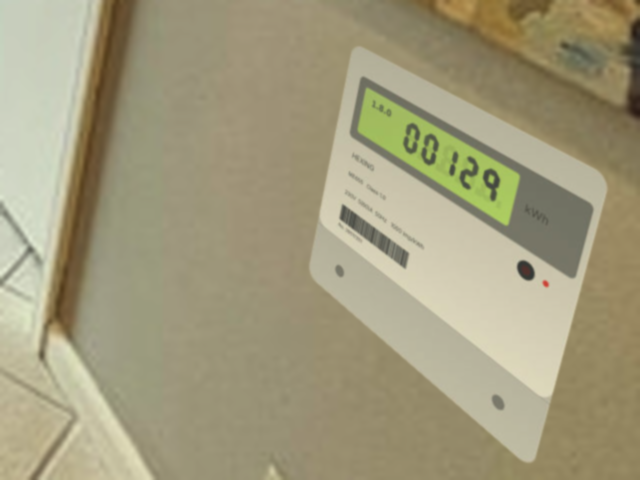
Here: **129** kWh
